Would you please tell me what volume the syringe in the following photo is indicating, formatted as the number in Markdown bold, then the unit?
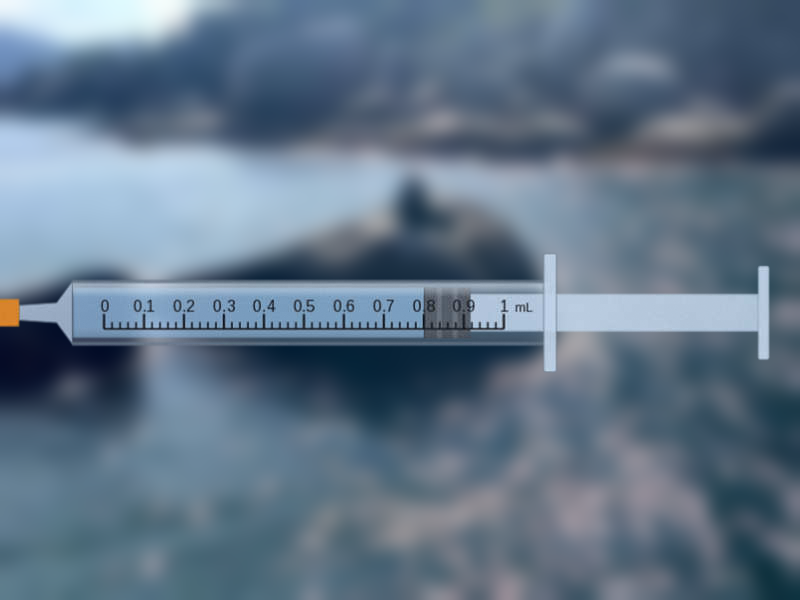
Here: **0.8** mL
